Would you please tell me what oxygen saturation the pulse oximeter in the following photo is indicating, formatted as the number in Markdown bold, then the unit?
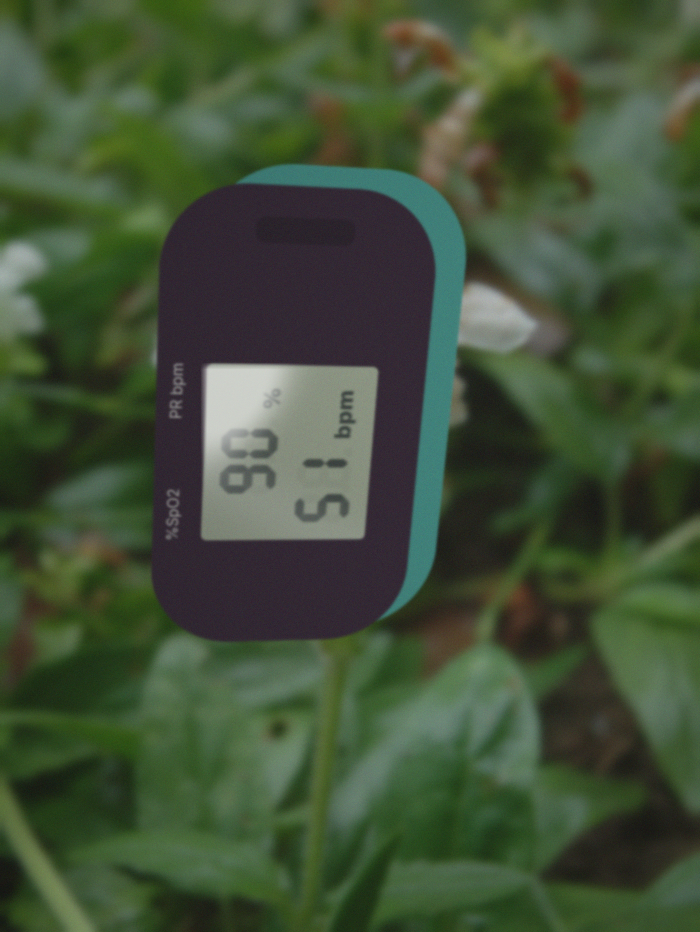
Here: **90** %
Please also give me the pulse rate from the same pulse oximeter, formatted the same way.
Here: **51** bpm
